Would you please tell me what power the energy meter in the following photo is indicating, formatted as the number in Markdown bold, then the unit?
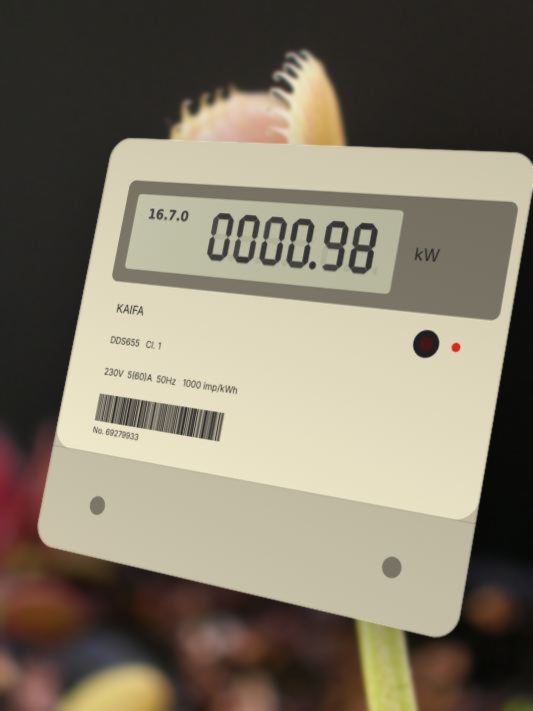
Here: **0.98** kW
